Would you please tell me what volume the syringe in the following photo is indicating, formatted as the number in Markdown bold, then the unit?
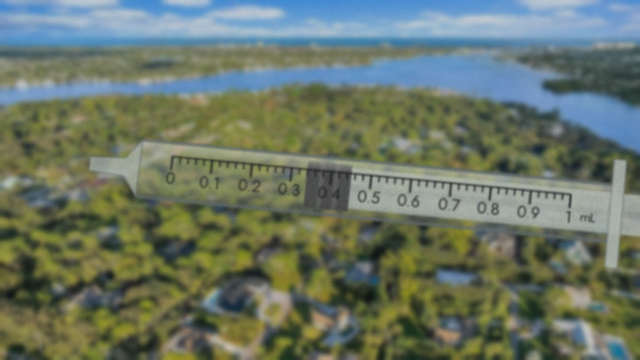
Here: **0.34** mL
